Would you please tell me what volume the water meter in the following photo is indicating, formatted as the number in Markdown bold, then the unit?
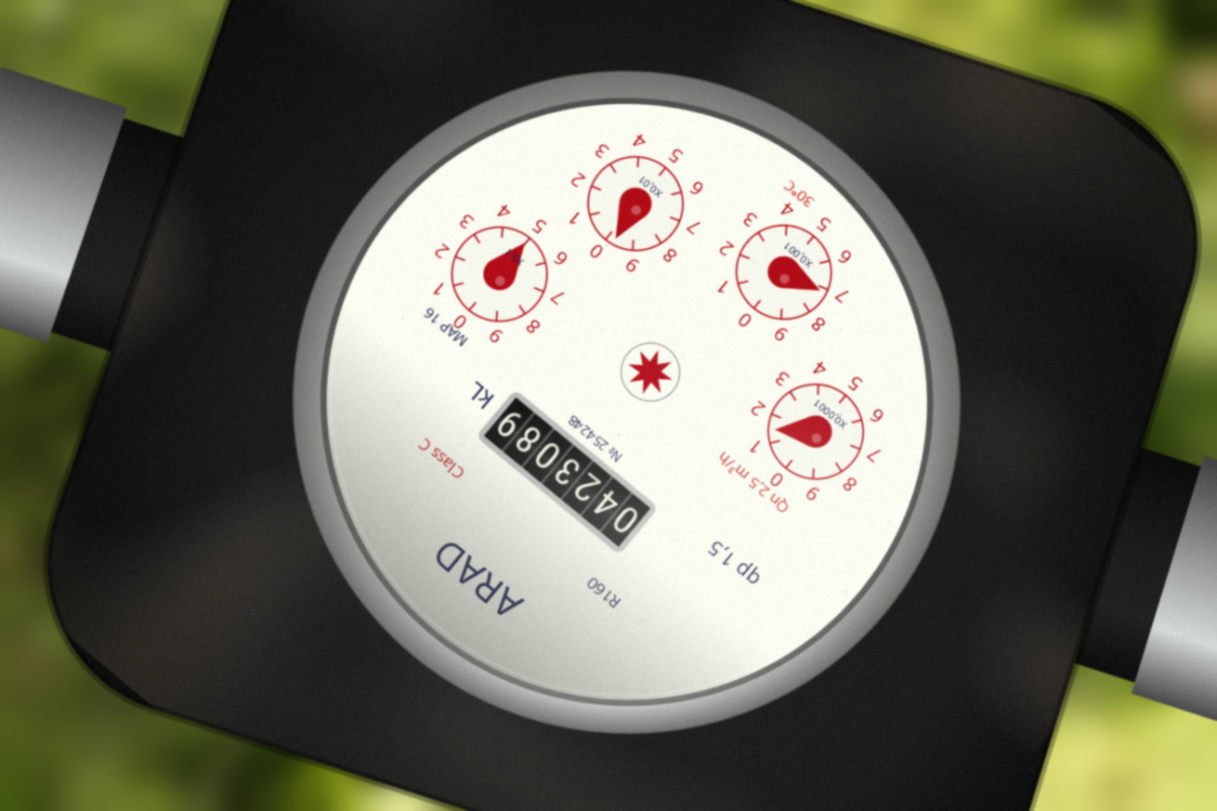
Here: **423089.4971** kL
